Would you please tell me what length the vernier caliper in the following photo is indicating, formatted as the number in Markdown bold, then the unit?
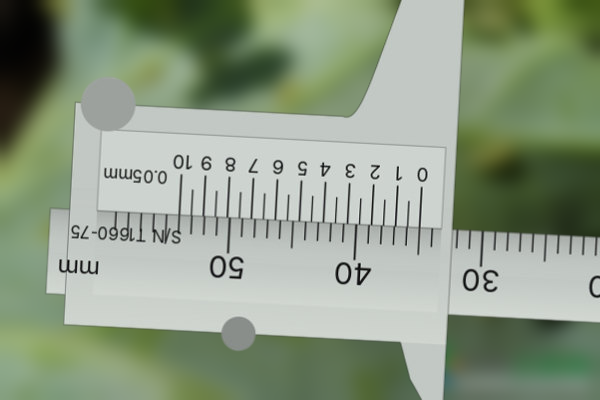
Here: **35.0** mm
